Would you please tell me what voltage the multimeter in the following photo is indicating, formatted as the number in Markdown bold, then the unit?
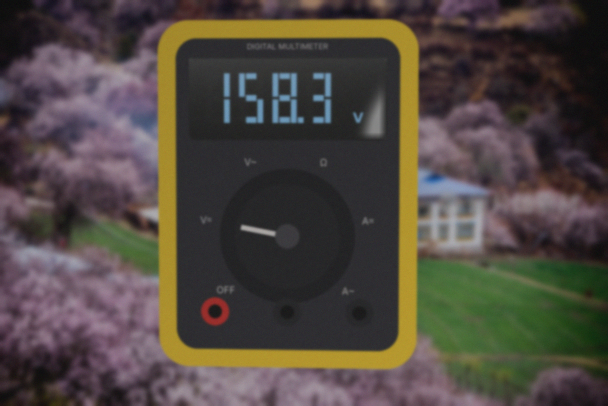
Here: **158.3** V
